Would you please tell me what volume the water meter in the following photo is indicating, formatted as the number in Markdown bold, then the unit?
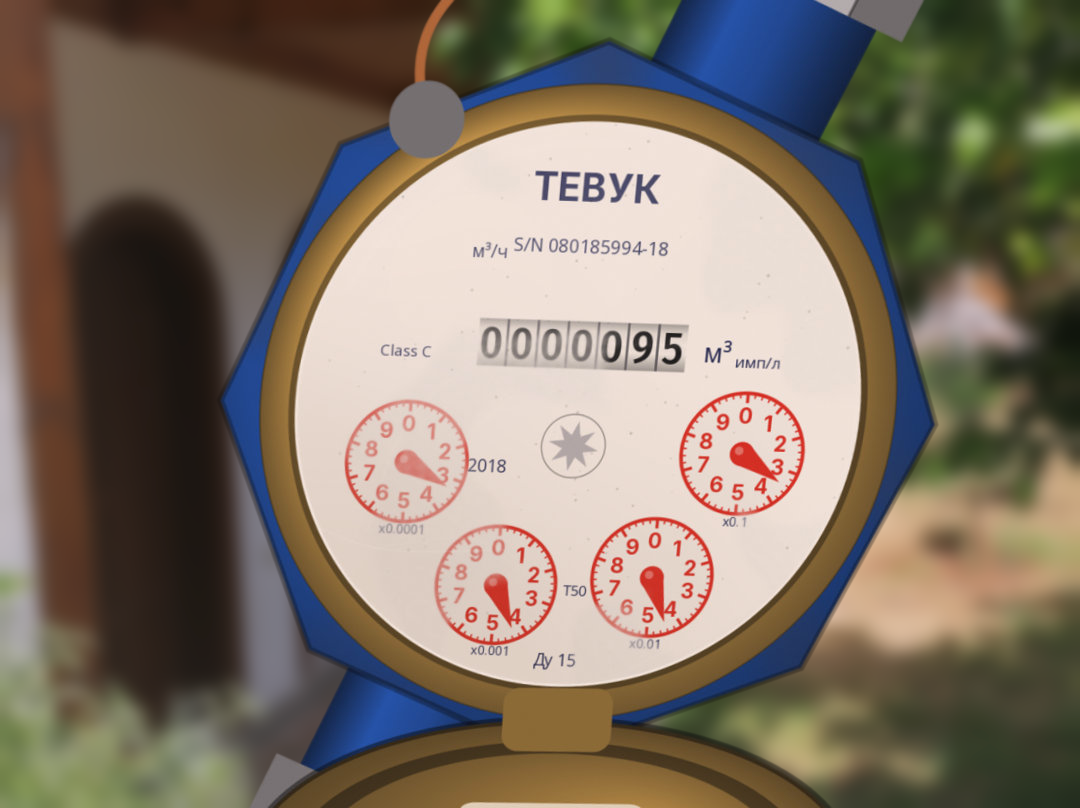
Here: **95.3443** m³
